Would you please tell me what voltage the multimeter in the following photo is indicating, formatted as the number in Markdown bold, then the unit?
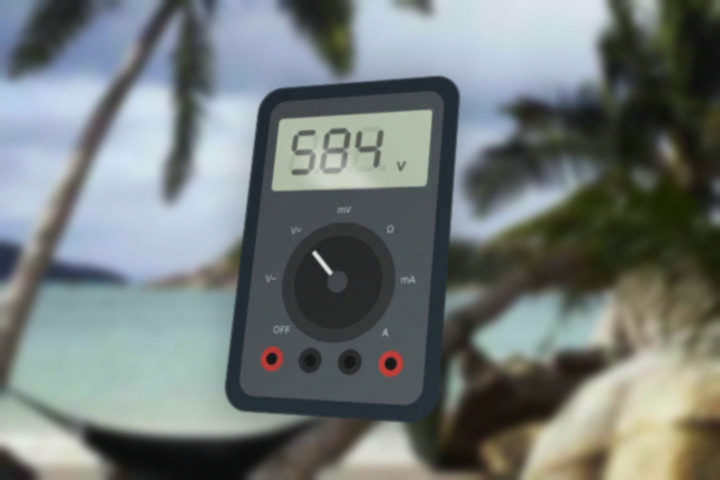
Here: **584** V
